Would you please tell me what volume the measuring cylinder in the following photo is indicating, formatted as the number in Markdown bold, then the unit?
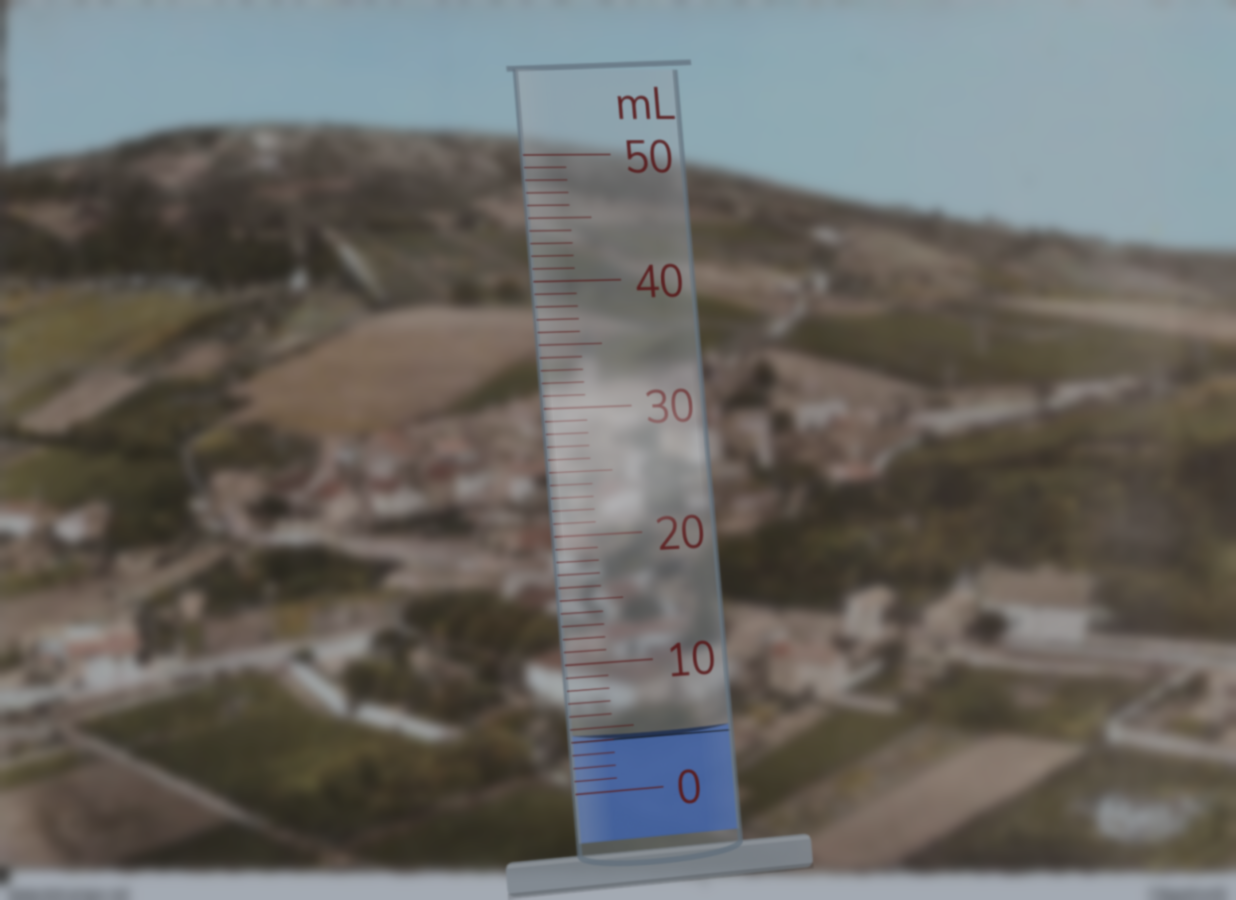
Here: **4** mL
